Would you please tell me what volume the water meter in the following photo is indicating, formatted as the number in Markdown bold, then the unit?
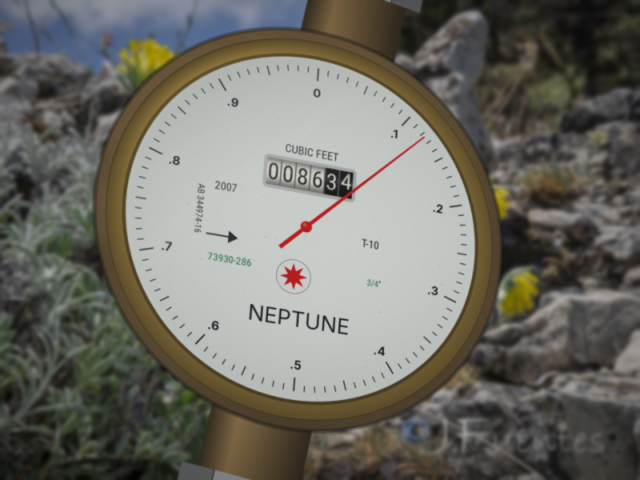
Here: **8634.12** ft³
